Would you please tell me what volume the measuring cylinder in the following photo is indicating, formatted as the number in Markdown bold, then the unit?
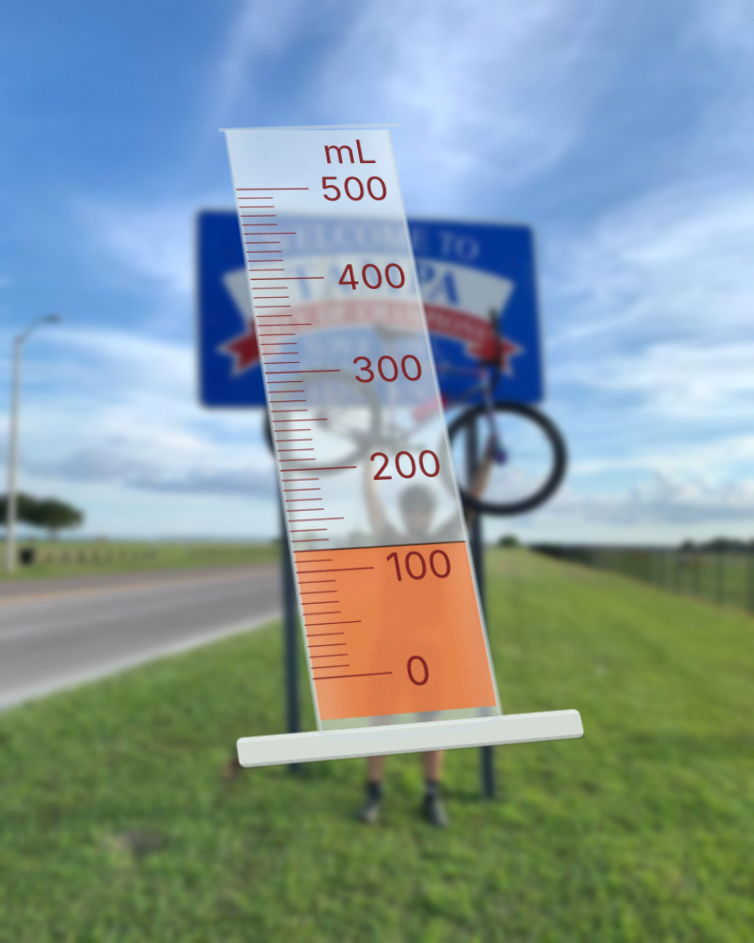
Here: **120** mL
